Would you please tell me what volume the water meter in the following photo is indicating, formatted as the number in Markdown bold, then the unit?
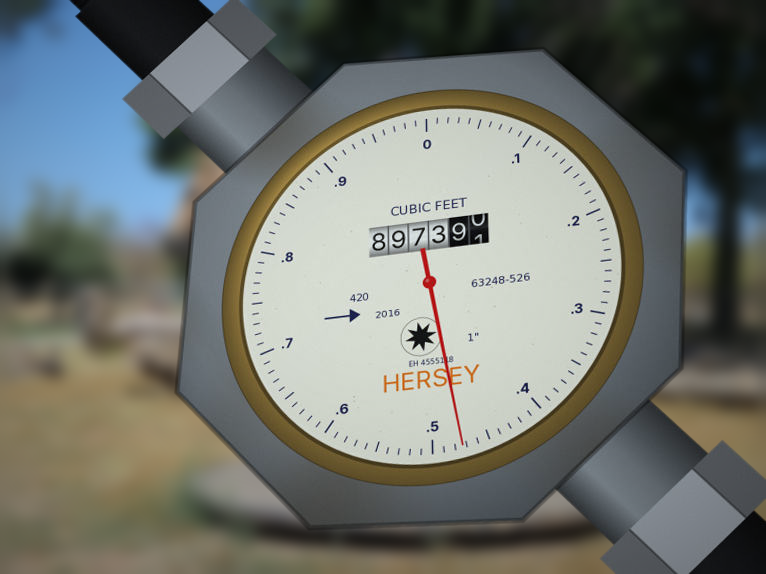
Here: **897390.47** ft³
